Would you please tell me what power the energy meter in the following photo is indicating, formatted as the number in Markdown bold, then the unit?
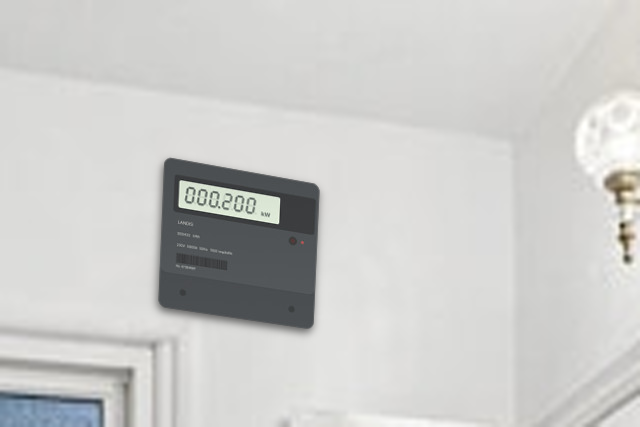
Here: **0.200** kW
